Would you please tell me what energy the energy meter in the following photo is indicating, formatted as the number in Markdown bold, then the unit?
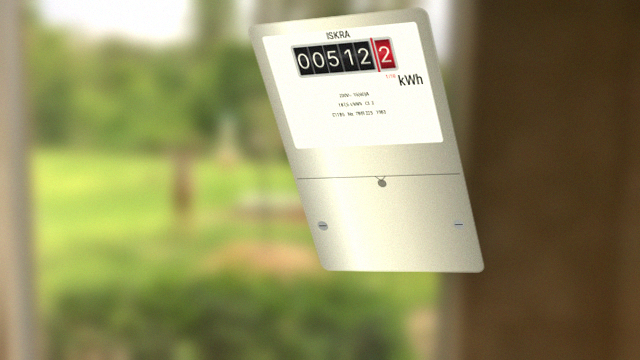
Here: **512.2** kWh
